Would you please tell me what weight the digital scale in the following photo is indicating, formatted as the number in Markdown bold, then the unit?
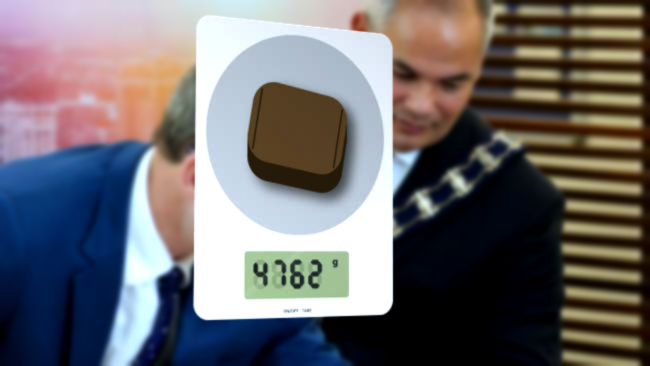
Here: **4762** g
